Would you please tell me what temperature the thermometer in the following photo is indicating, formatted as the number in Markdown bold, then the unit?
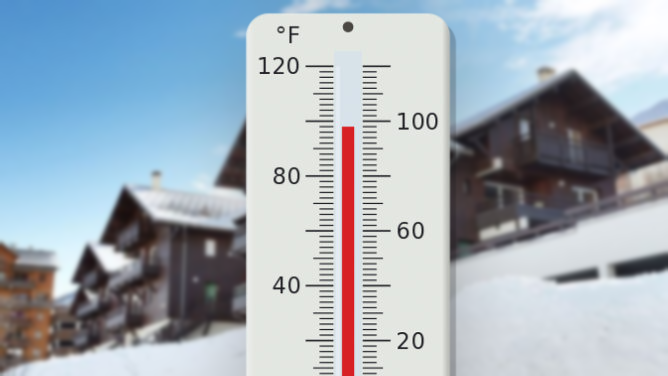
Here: **98** °F
